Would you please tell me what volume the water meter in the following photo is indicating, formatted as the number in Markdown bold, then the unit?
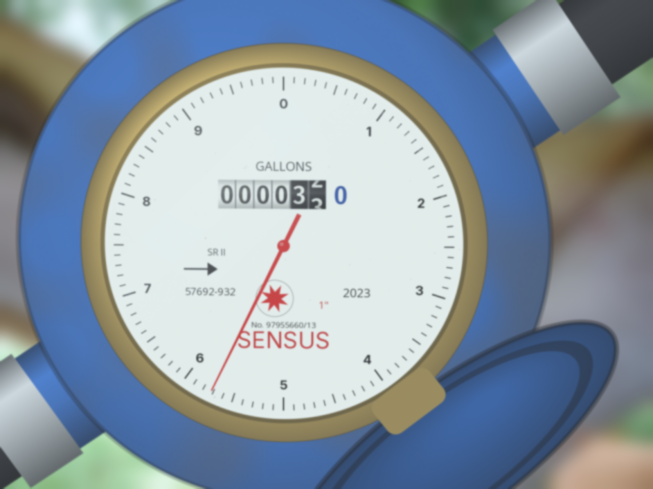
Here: **325.7** gal
